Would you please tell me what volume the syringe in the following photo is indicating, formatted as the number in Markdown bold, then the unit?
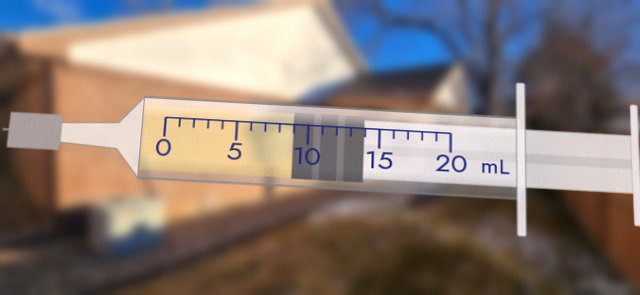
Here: **9** mL
